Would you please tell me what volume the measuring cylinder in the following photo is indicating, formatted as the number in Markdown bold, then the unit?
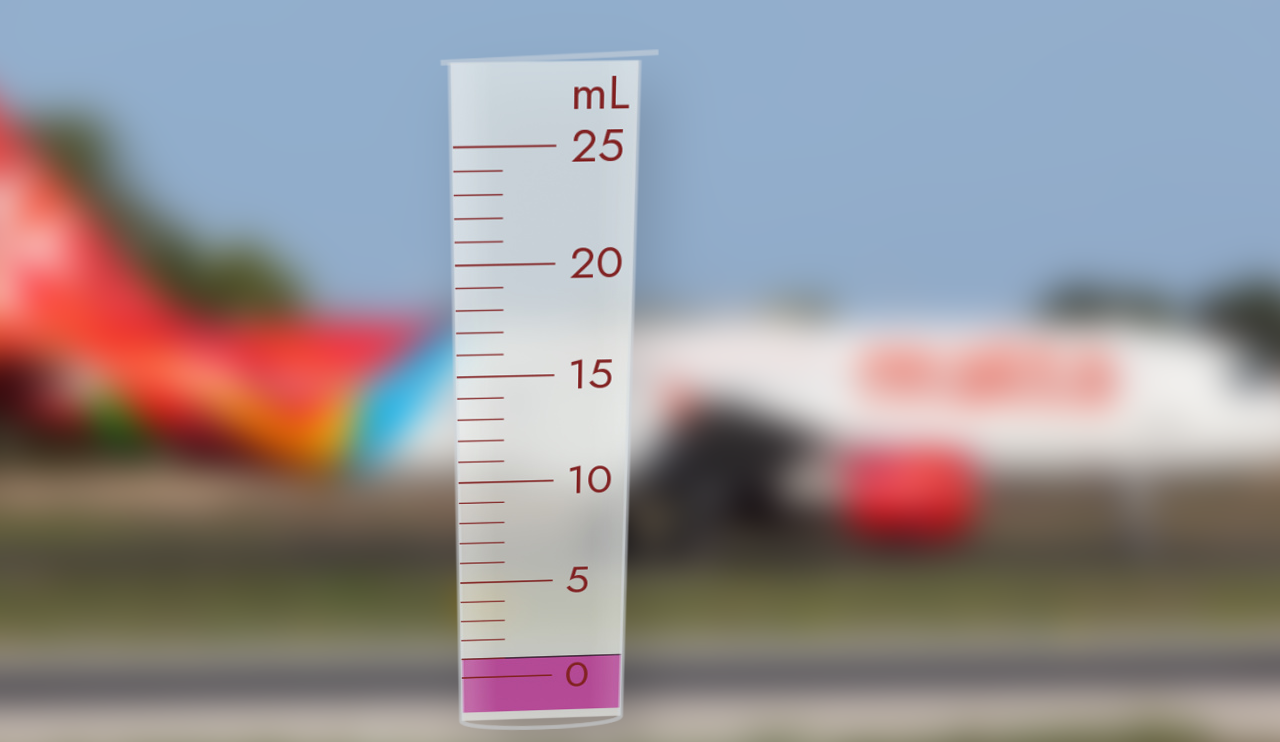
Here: **1** mL
